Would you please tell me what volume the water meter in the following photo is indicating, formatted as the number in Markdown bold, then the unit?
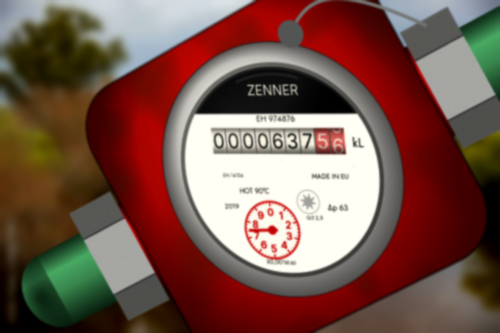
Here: **637.557** kL
